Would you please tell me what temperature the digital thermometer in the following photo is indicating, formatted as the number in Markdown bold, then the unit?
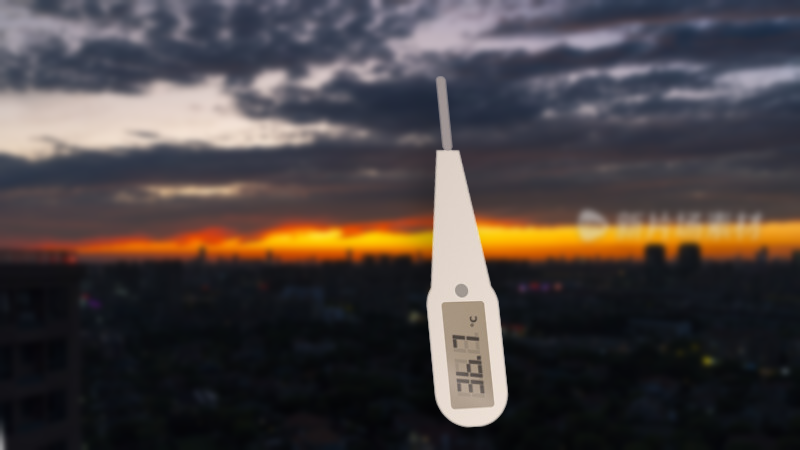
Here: **36.7** °C
